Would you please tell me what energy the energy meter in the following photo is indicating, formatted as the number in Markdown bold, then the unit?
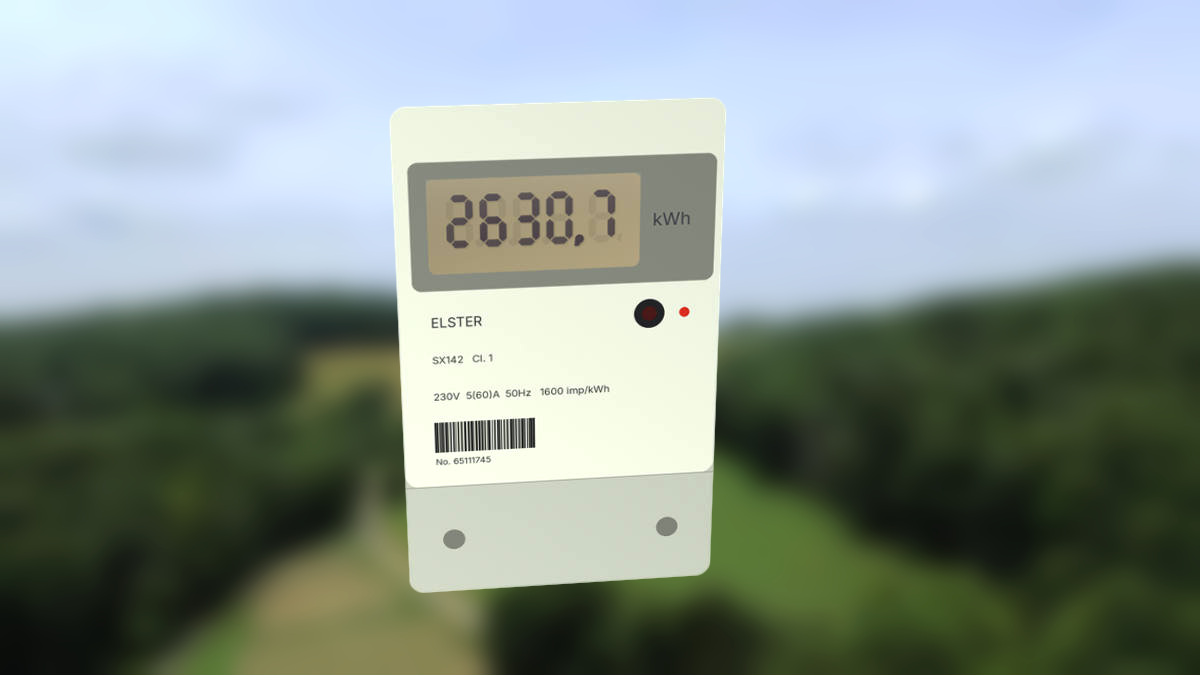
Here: **2630.7** kWh
